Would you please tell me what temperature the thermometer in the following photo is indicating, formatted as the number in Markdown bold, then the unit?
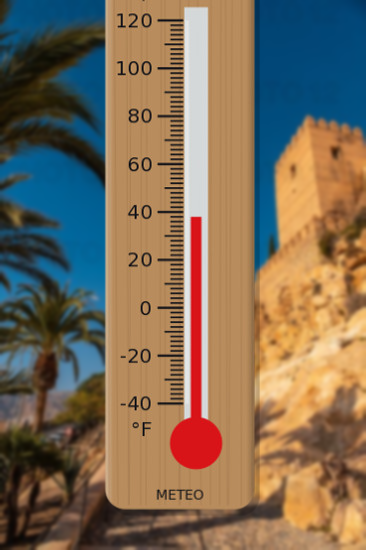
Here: **38** °F
